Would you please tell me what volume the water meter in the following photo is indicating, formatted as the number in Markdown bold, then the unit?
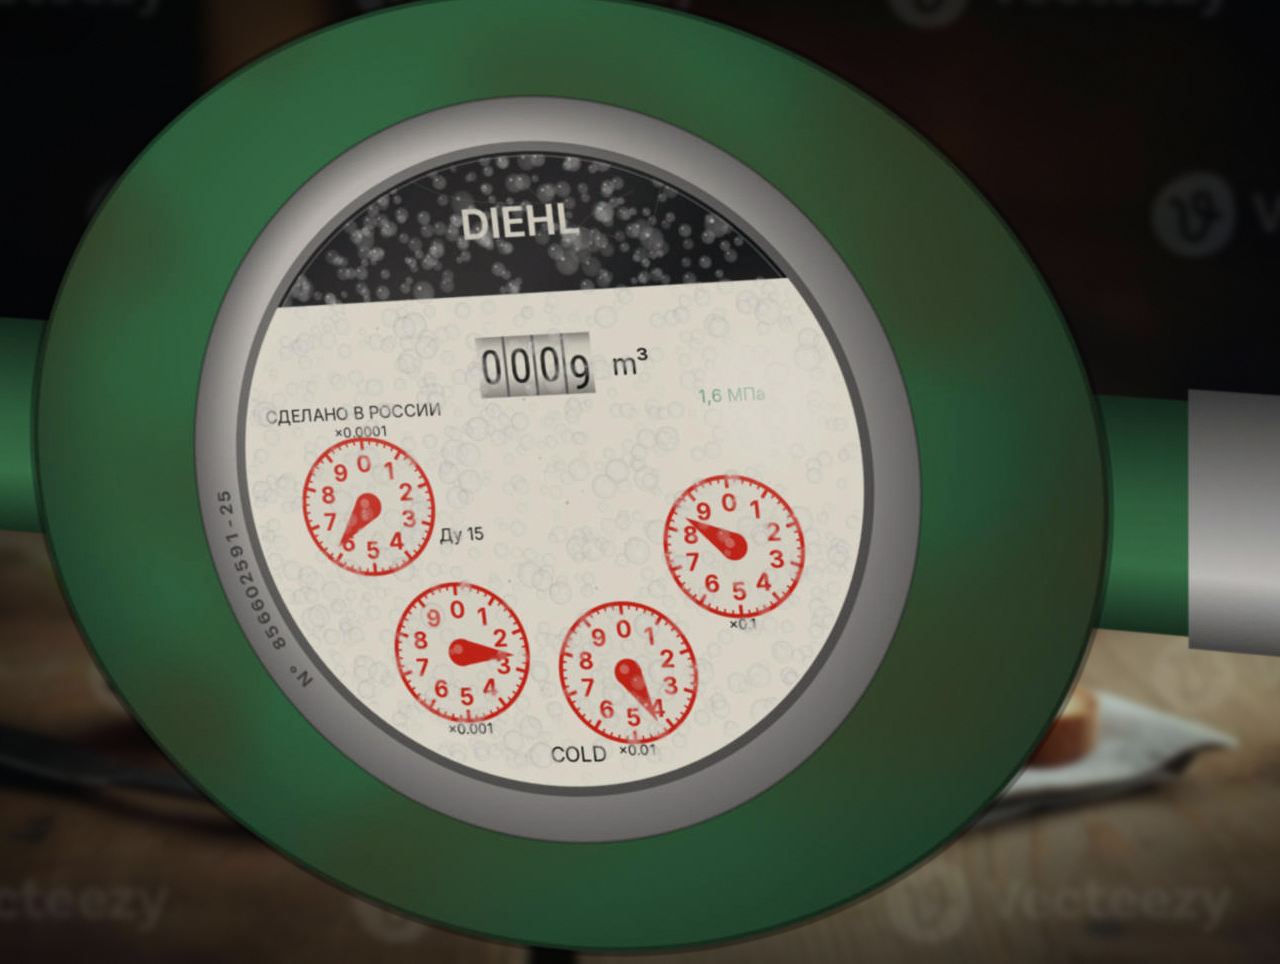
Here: **8.8426** m³
